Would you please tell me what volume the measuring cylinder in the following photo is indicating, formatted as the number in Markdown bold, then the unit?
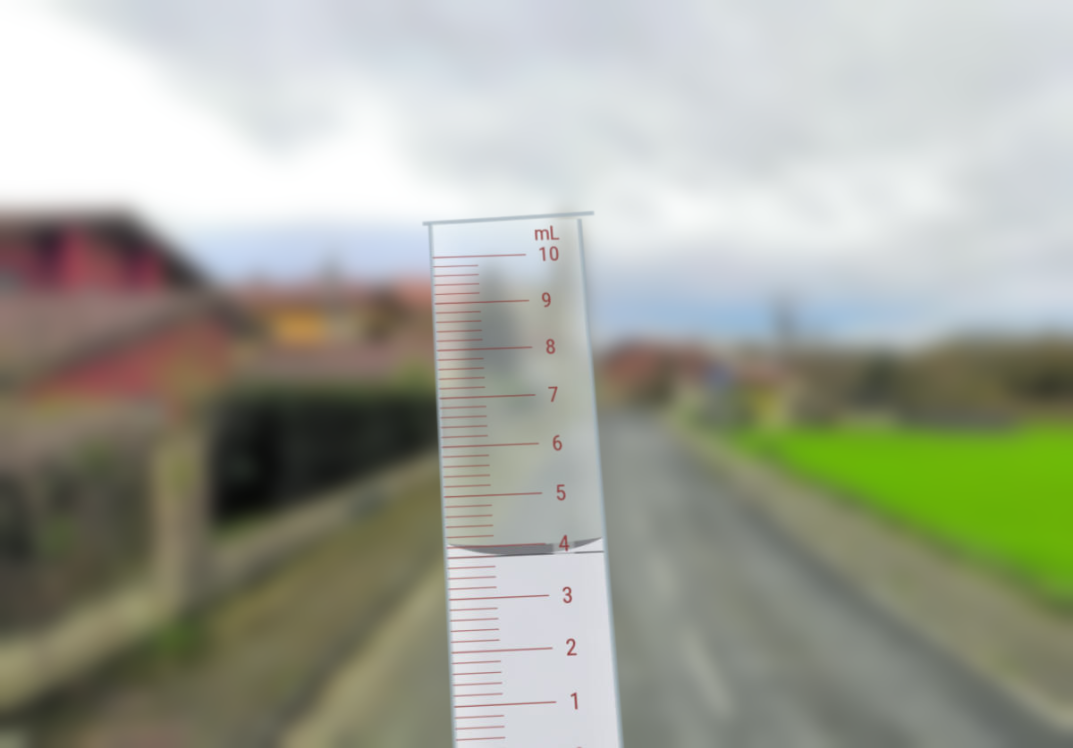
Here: **3.8** mL
